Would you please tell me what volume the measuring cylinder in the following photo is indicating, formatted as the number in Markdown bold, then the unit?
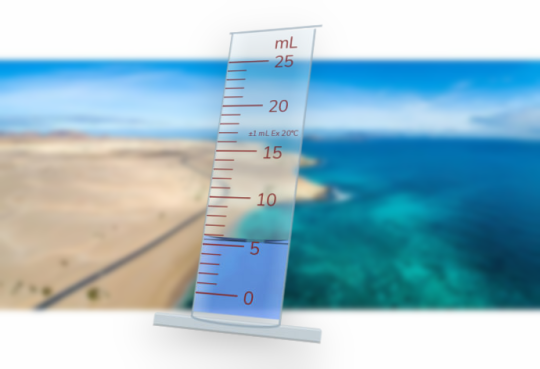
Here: **5.5** mL
